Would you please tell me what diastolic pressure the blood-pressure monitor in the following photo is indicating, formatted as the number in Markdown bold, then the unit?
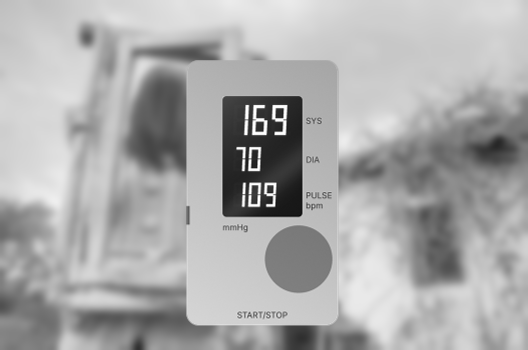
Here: **70** mmHg
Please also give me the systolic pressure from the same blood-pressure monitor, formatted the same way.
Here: **169** mmHg
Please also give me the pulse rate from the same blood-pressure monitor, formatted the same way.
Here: **109** bpm
